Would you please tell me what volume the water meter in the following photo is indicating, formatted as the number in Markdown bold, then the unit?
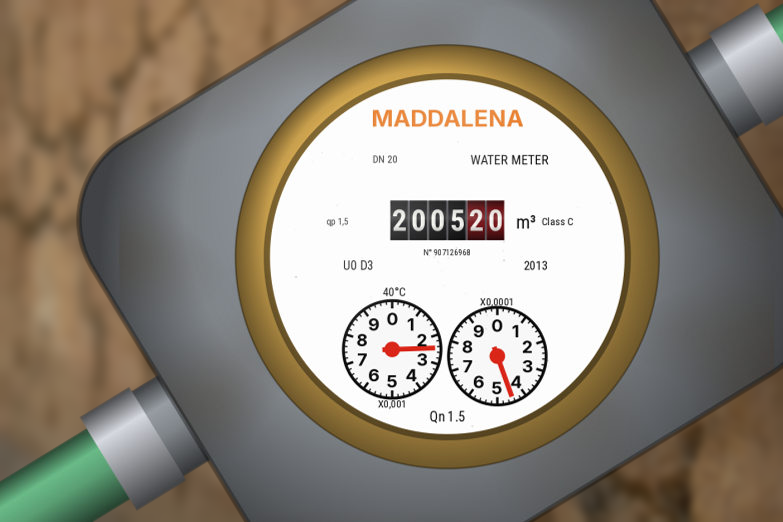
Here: **2005.2024** m³
